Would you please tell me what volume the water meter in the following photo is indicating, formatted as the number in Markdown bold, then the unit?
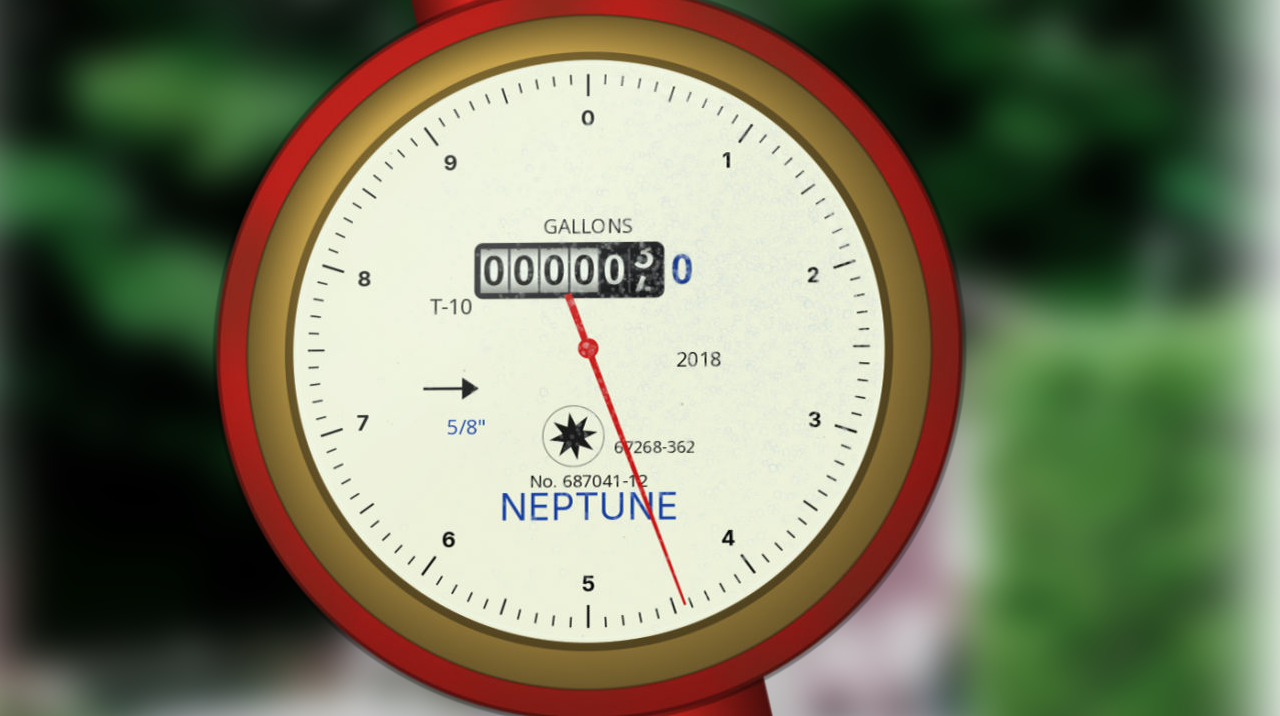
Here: **34.4** gal
